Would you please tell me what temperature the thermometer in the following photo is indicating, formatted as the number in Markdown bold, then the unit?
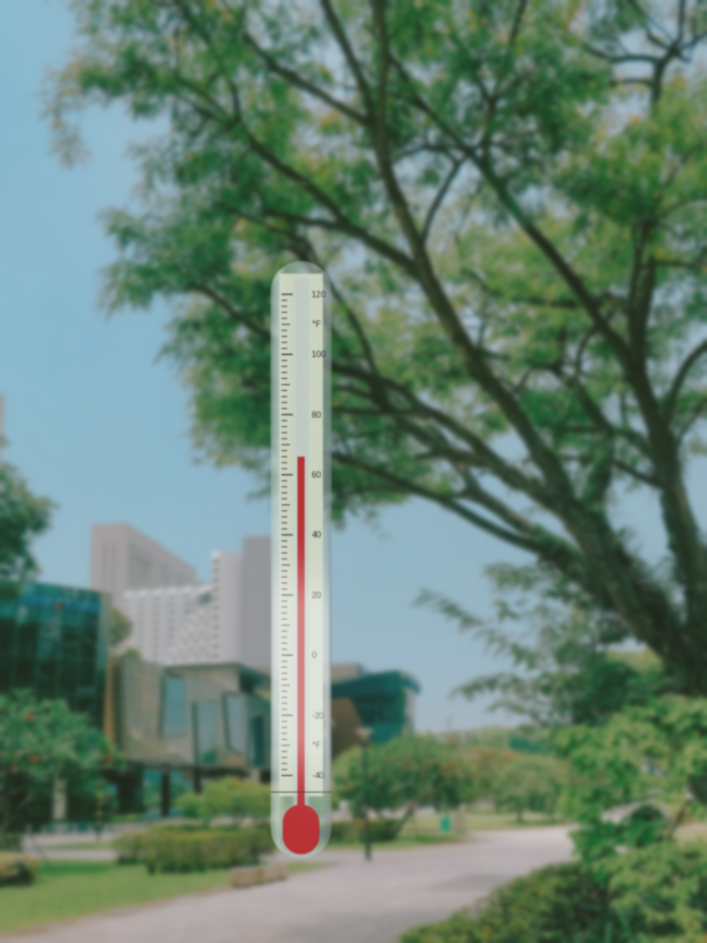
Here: **66** °F
